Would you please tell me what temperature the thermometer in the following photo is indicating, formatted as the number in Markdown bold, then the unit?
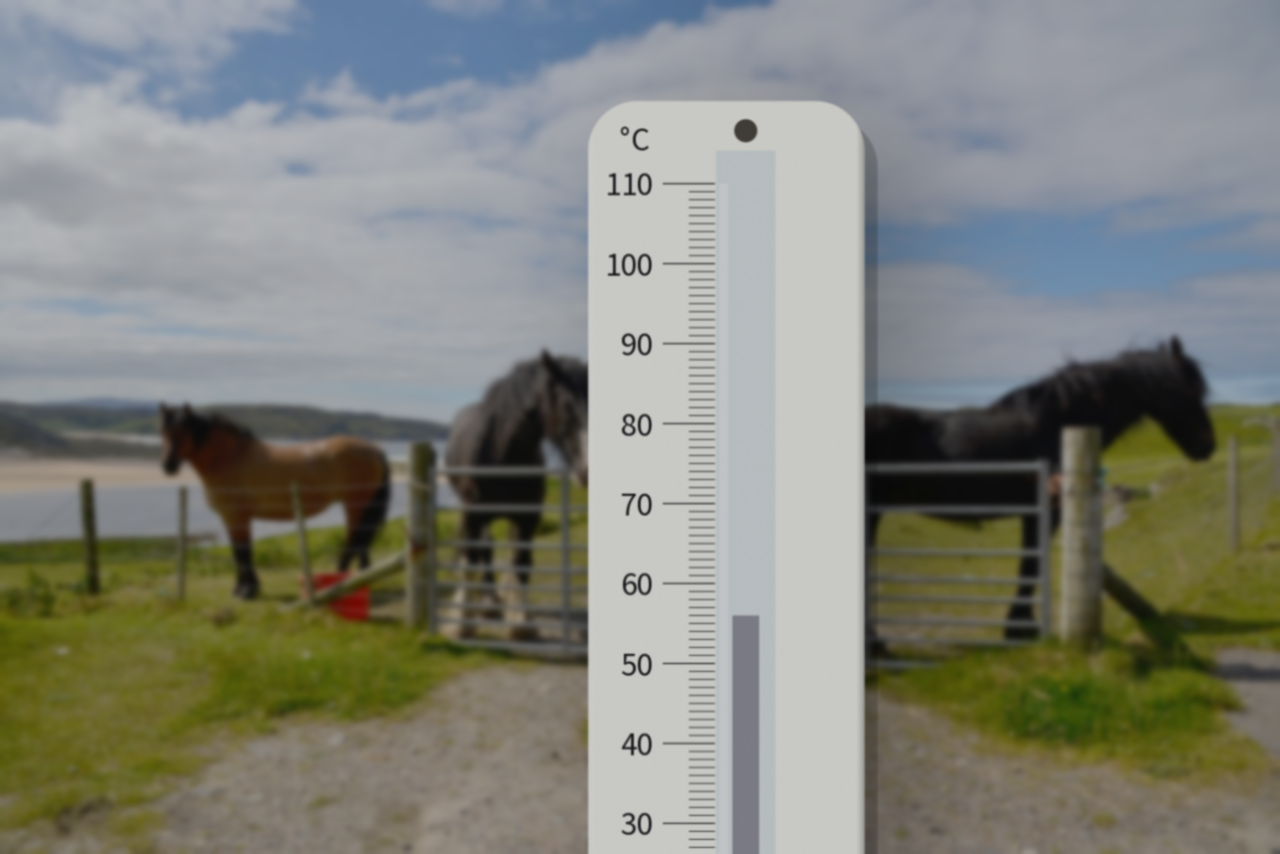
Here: **56** °C
